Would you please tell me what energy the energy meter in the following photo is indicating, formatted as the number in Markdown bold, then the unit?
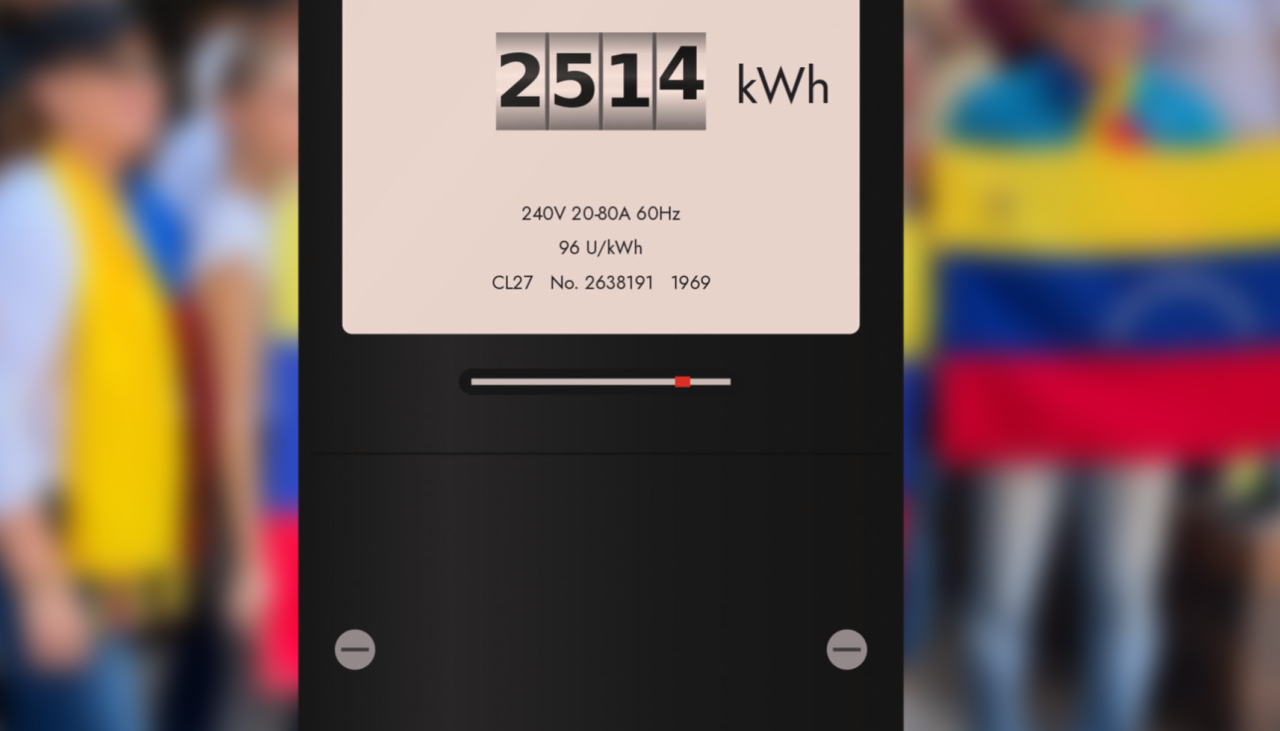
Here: **2514** kWh
